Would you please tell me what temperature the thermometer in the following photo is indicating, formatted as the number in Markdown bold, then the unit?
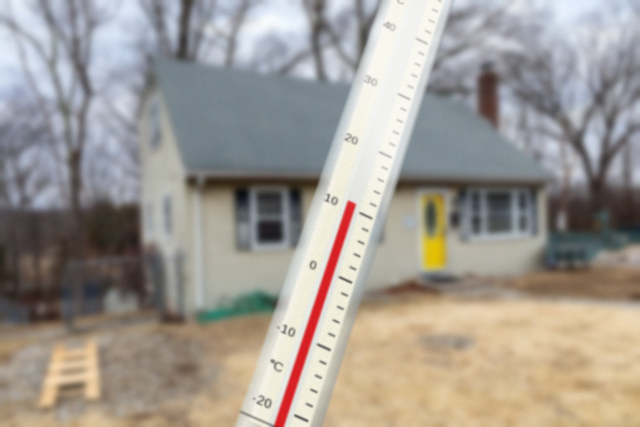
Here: **11** °C
